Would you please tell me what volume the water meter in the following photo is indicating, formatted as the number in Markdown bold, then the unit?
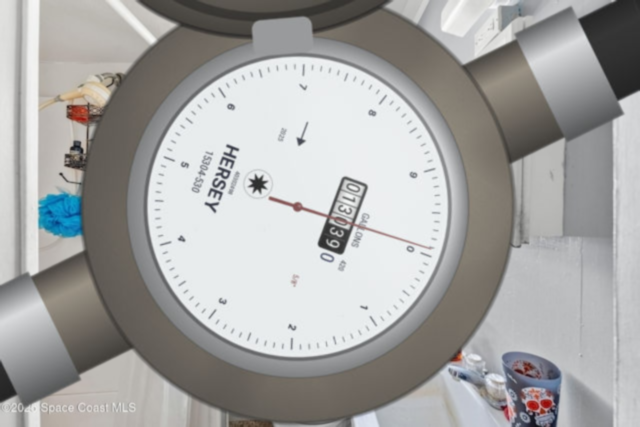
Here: **130389.9** gal
